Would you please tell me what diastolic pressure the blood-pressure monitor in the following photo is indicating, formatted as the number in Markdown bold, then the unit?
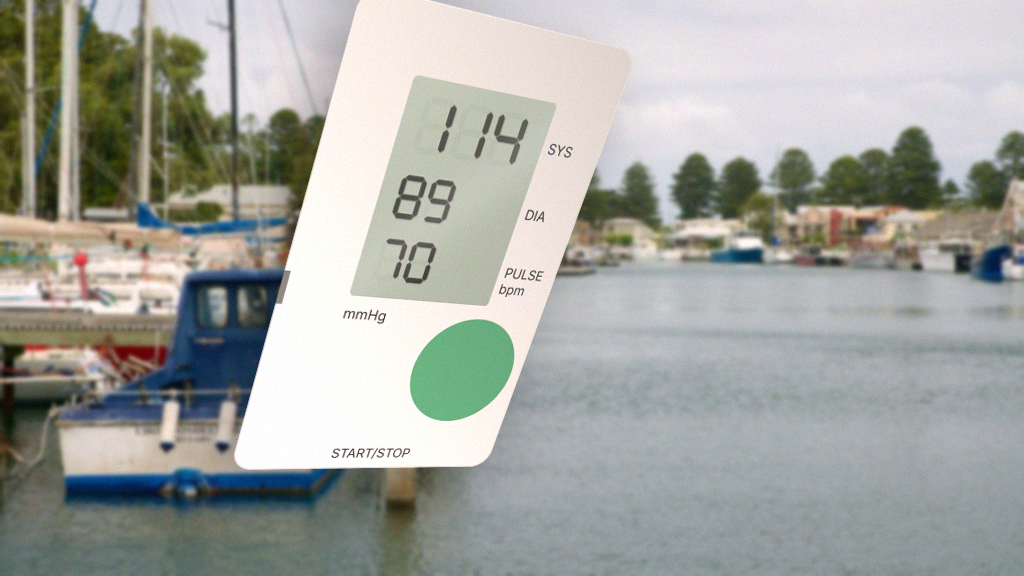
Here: **89** mmHg
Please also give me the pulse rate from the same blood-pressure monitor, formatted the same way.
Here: **70** bpm
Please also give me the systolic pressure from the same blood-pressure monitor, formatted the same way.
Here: **114** mmHg
